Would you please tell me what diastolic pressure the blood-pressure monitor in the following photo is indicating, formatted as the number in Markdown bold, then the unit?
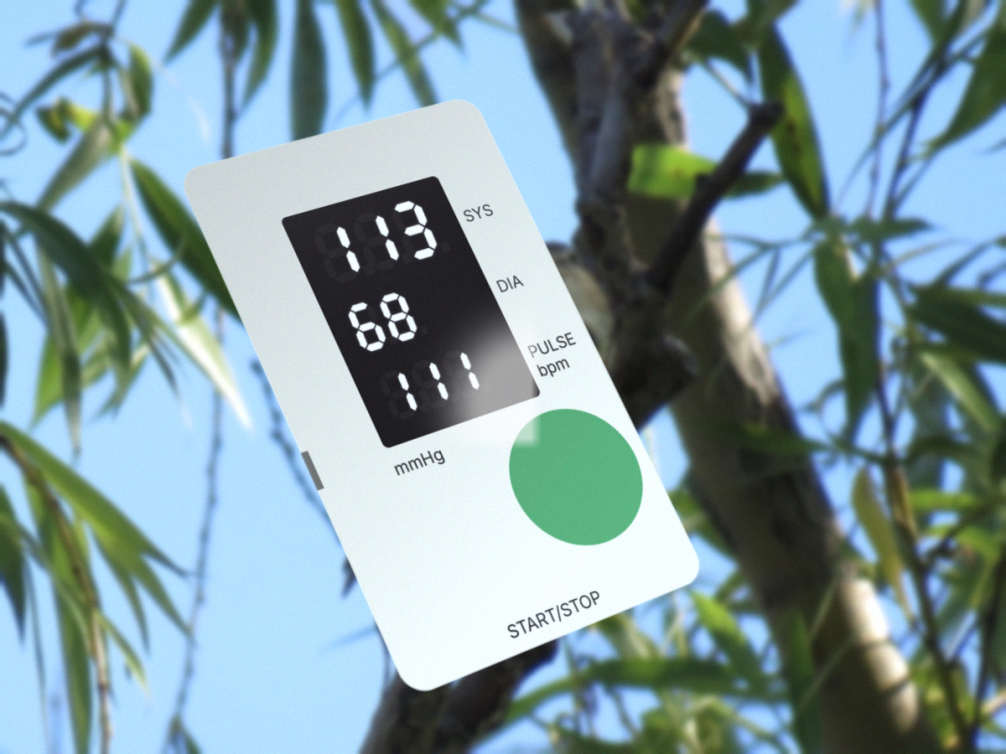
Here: **68** mmHg
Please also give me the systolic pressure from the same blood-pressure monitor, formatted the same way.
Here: **113** mmHg
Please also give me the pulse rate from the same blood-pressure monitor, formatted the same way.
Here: **111** bpm
